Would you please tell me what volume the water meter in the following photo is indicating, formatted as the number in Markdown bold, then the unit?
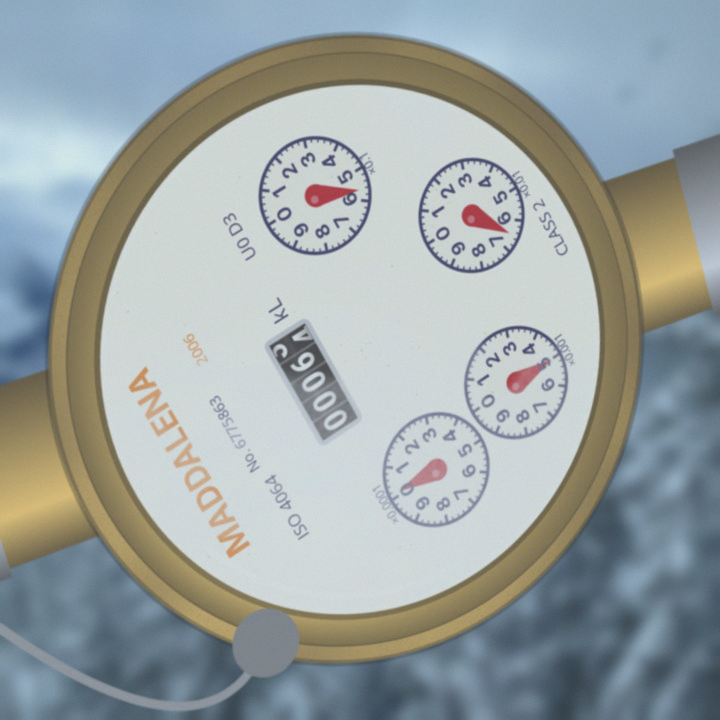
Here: **63.5650** kL
